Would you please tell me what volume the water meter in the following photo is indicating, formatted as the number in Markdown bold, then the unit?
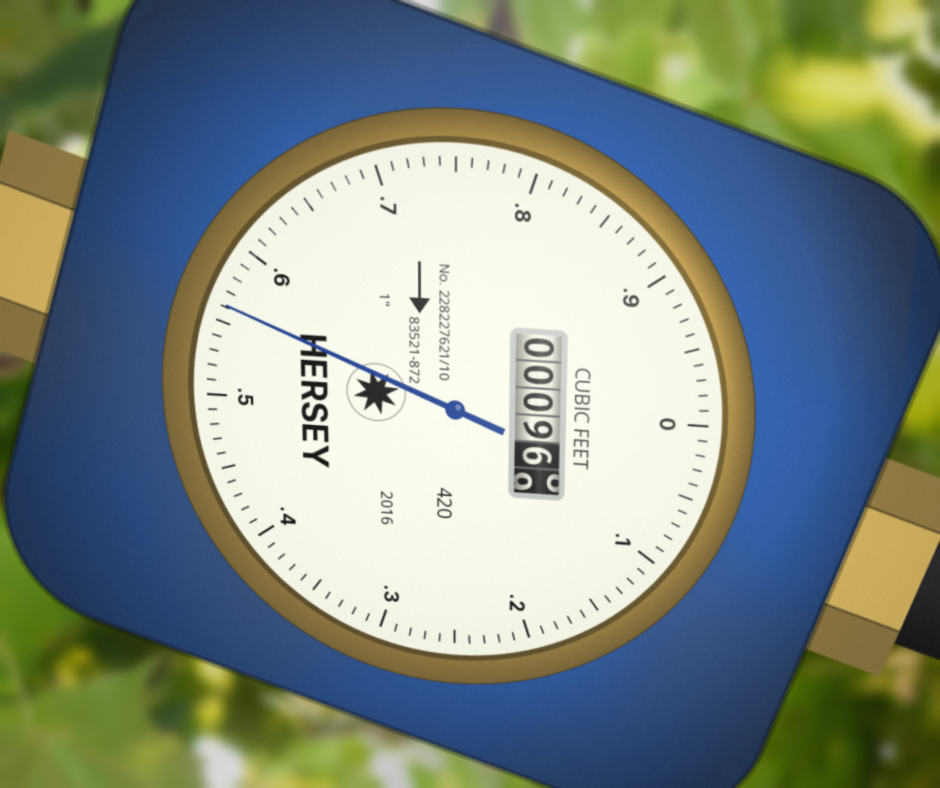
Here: **968.56** ft³
